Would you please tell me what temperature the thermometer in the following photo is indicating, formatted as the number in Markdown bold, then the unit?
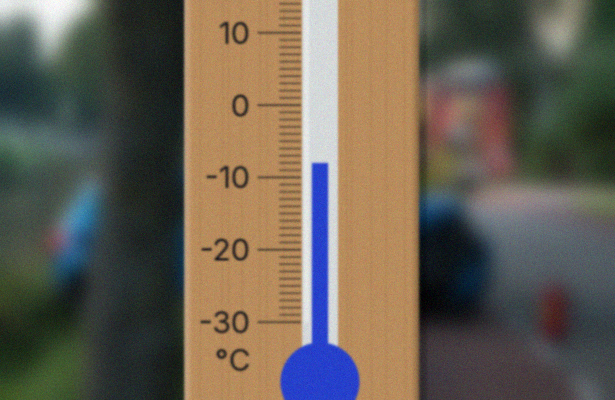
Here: **-8** °C
